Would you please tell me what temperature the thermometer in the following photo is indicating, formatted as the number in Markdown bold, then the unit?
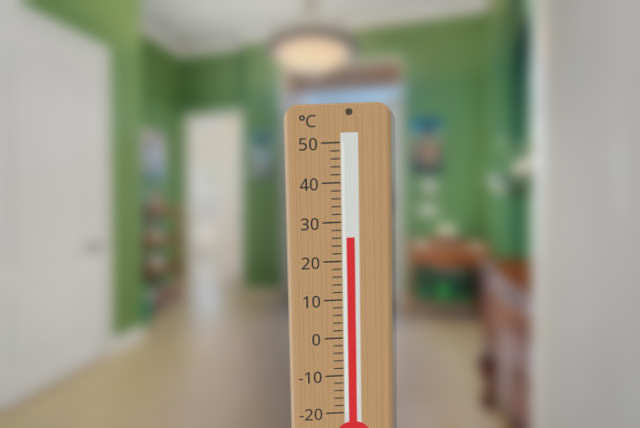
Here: **26** °C
